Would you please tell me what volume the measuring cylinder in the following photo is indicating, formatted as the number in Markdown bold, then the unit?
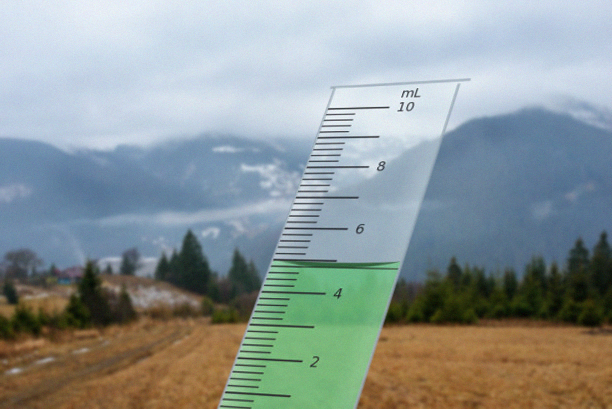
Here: **4.8** mL
